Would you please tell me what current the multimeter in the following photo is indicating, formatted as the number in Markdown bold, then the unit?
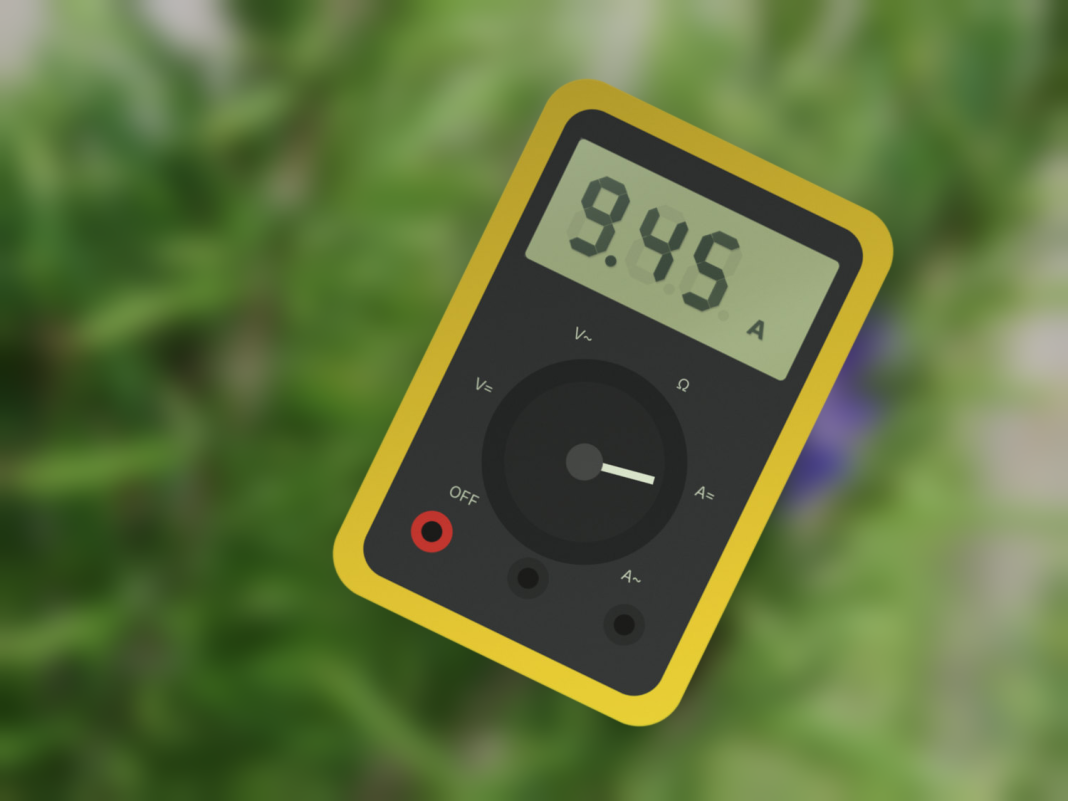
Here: **9.45** A
